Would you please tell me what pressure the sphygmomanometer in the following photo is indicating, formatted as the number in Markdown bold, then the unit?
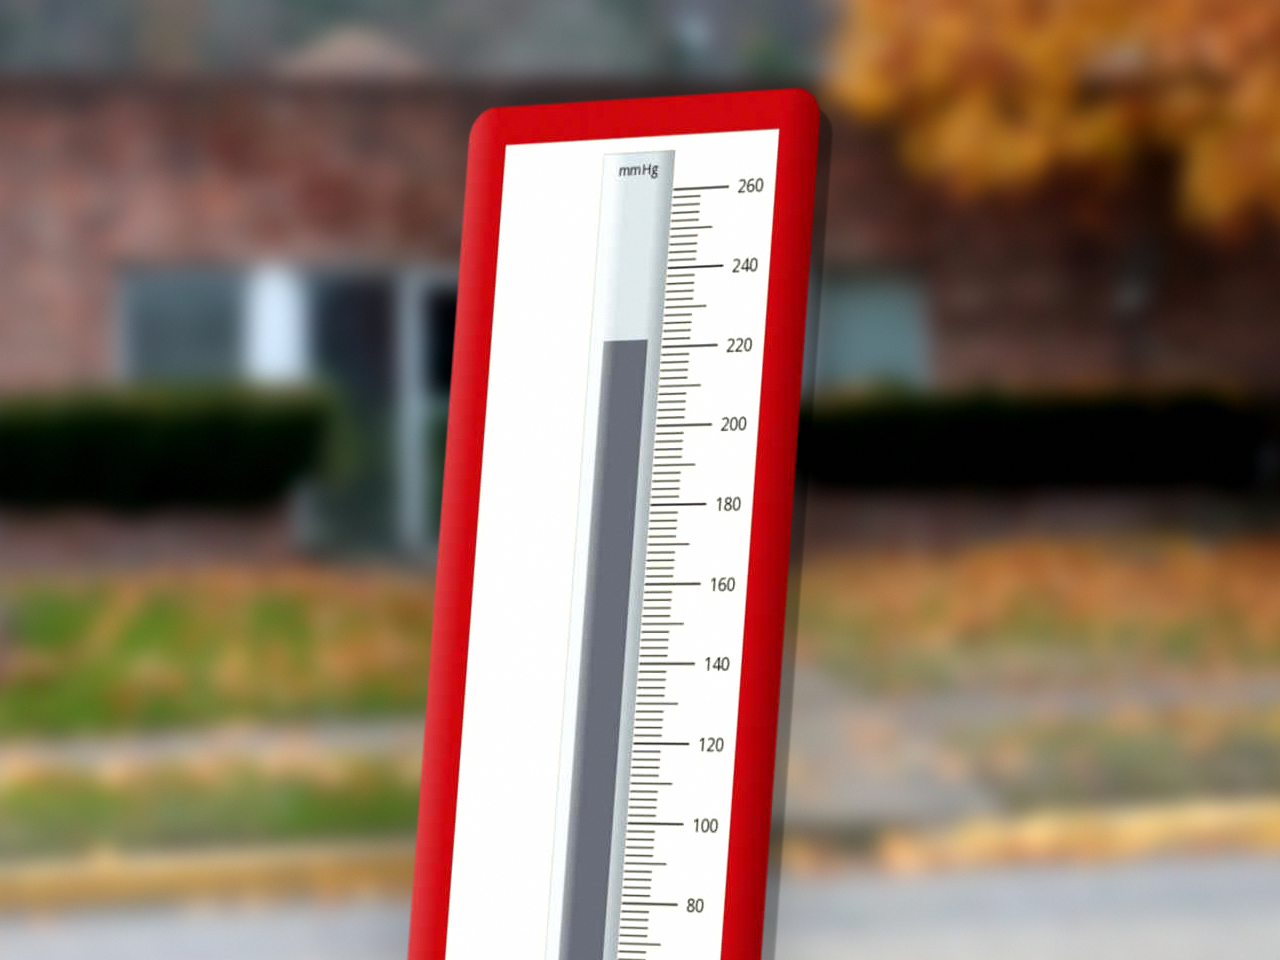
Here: **222** mmHg
